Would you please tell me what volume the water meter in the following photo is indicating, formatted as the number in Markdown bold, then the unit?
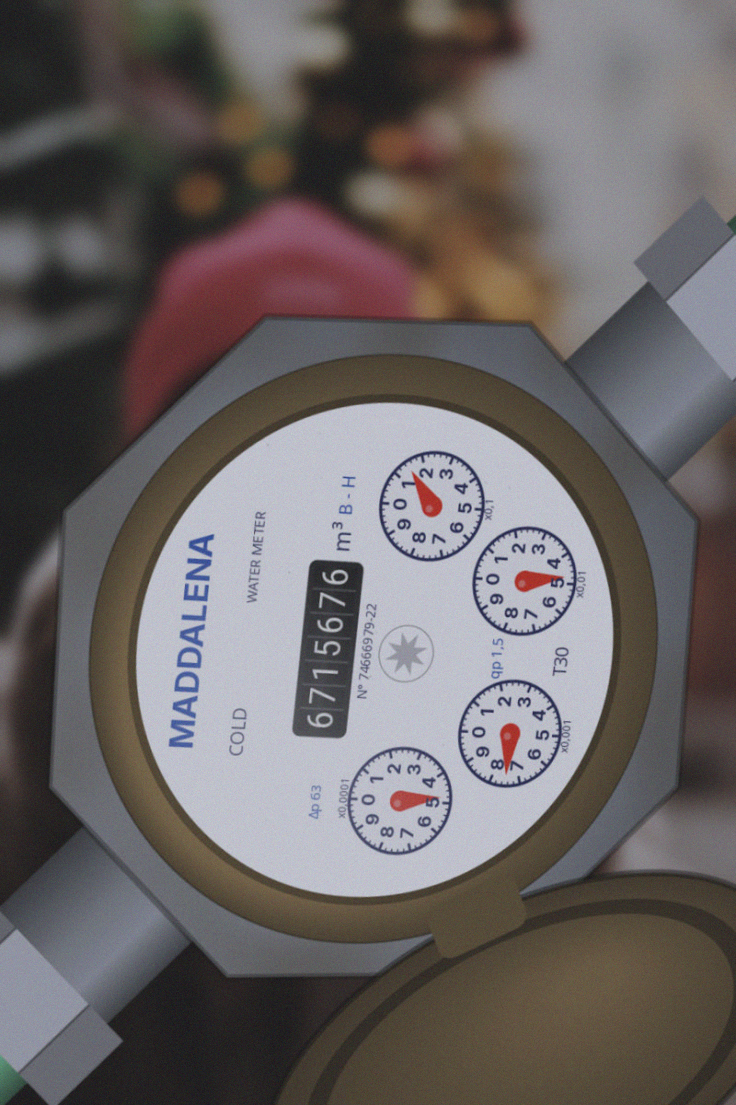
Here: **6715676.1474** m³
